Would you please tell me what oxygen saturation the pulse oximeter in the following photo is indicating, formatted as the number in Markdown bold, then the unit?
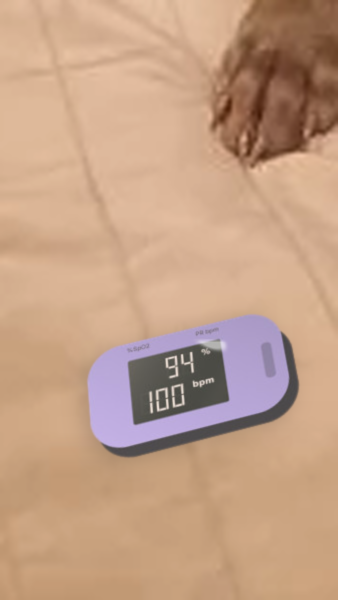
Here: **94** %
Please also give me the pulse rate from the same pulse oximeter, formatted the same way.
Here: **100** bpm
